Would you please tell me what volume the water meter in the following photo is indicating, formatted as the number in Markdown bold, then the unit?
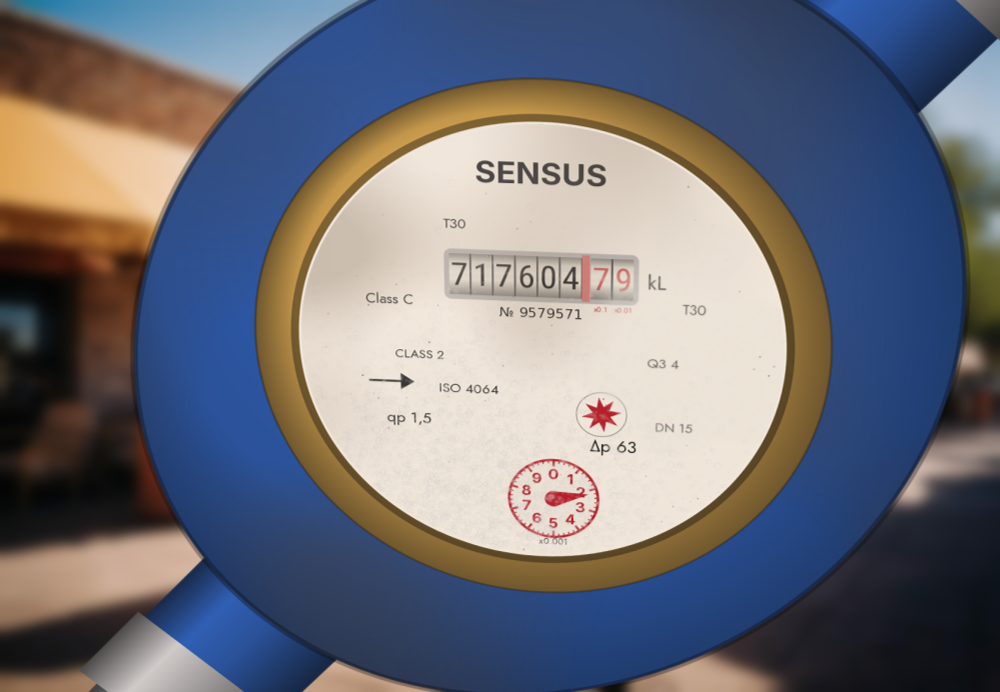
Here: **717604.792** kL
